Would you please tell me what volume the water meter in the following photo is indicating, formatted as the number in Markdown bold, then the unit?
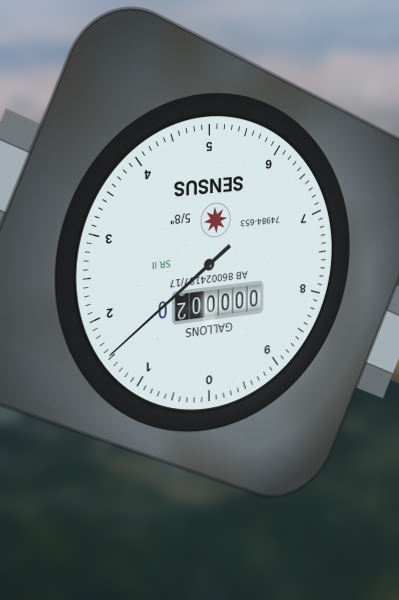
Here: **21.5** gal
